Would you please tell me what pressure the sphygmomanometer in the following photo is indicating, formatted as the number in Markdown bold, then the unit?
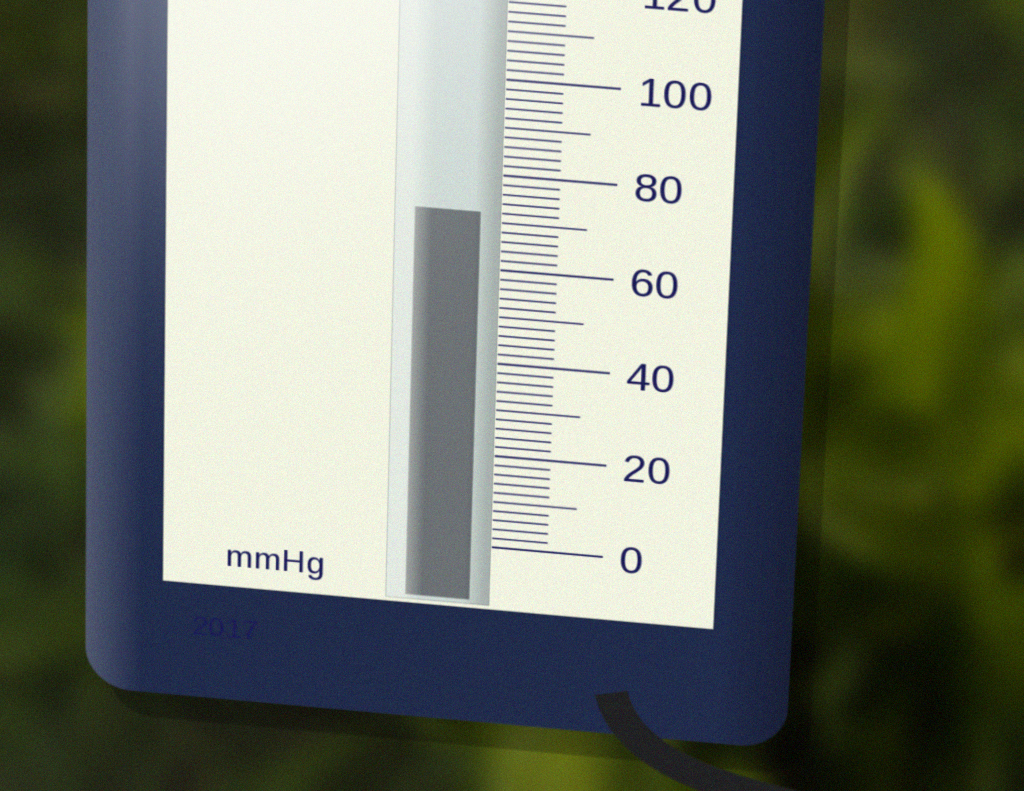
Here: **72** mmHg
